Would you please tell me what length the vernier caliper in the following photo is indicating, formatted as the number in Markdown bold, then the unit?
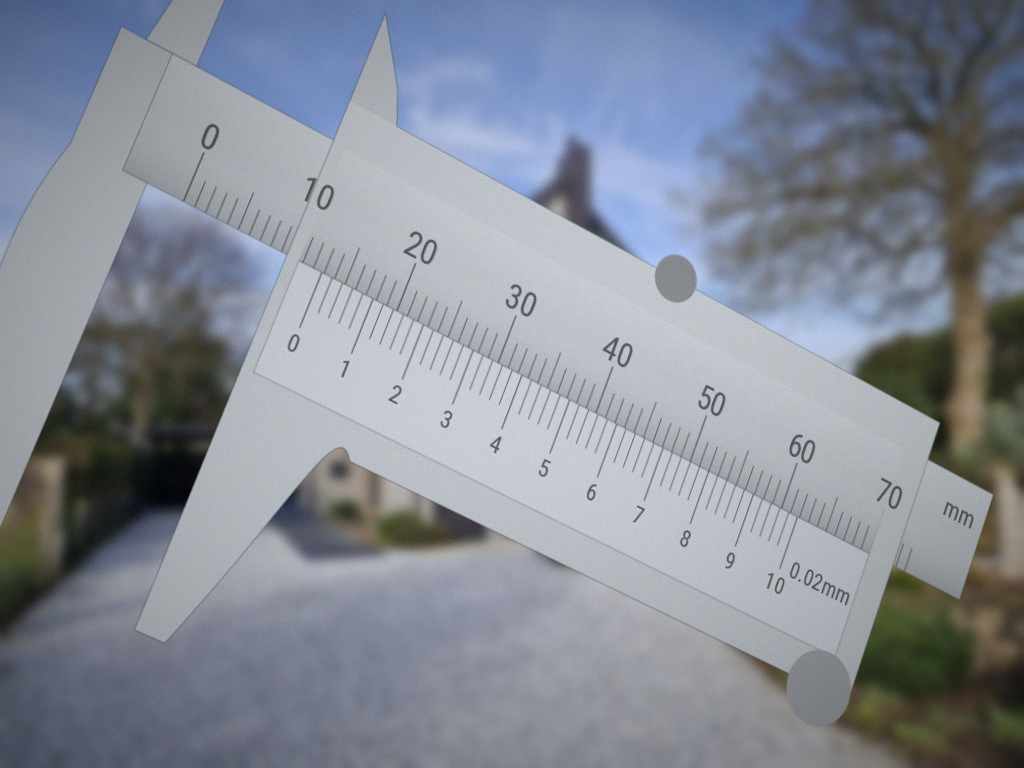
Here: **12.8** mm
